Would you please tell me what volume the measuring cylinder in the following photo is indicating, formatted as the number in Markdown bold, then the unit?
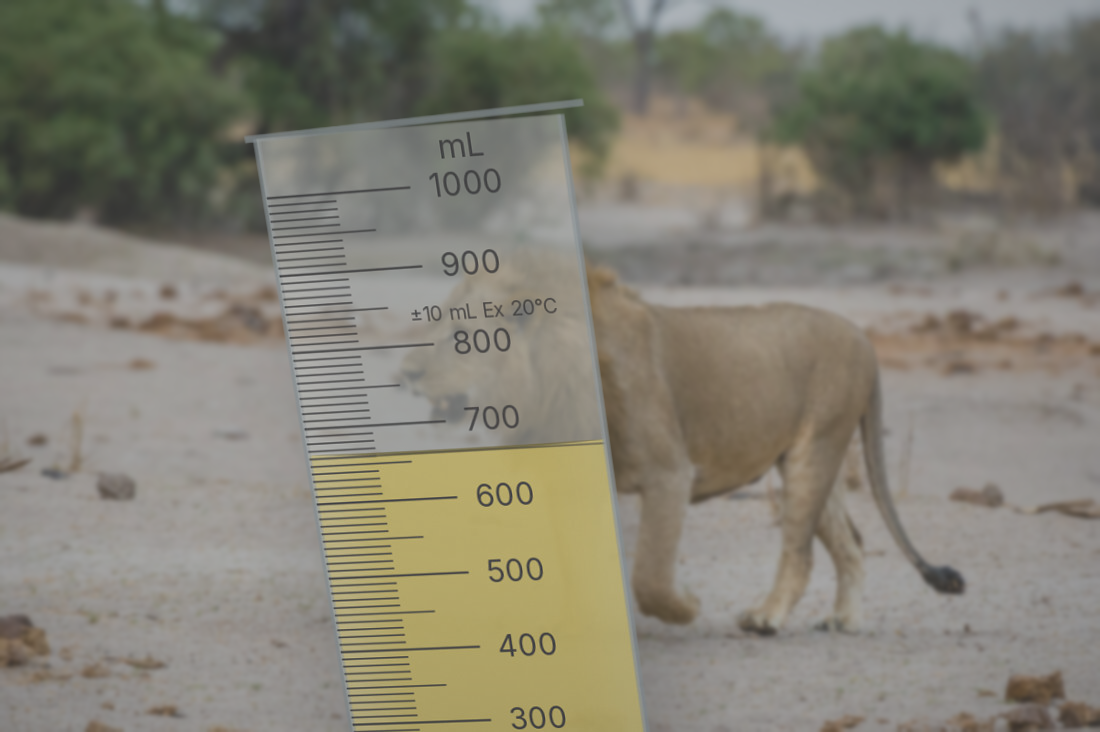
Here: **660** mL
